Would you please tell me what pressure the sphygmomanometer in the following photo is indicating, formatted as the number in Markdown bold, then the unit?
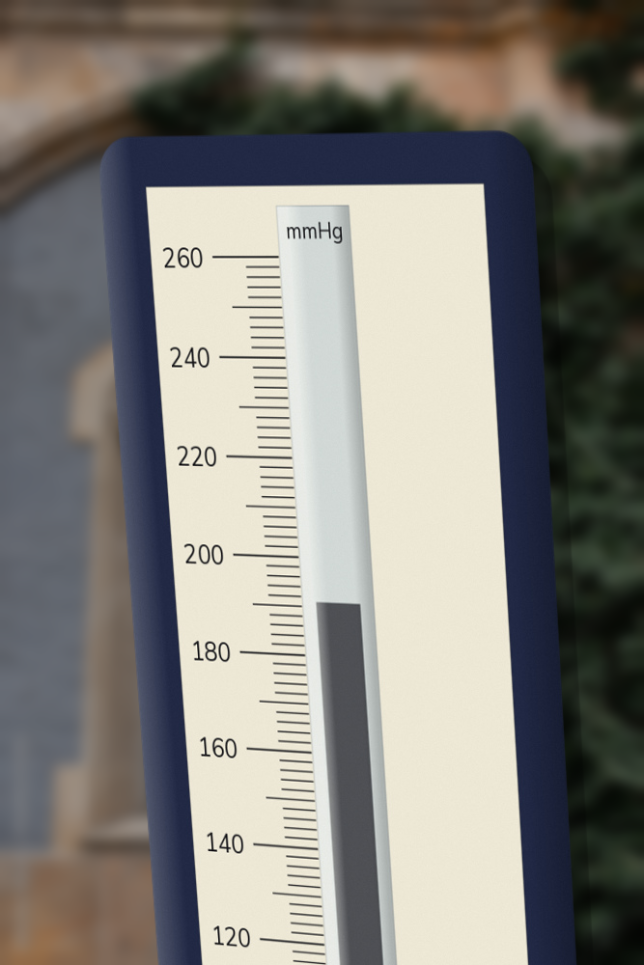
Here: **191** mmHg
